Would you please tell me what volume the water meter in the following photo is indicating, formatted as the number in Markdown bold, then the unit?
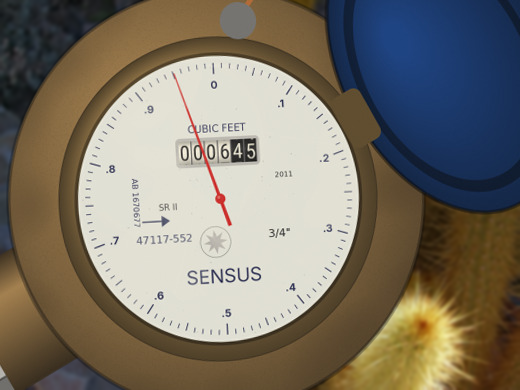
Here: **644.95** ft³
